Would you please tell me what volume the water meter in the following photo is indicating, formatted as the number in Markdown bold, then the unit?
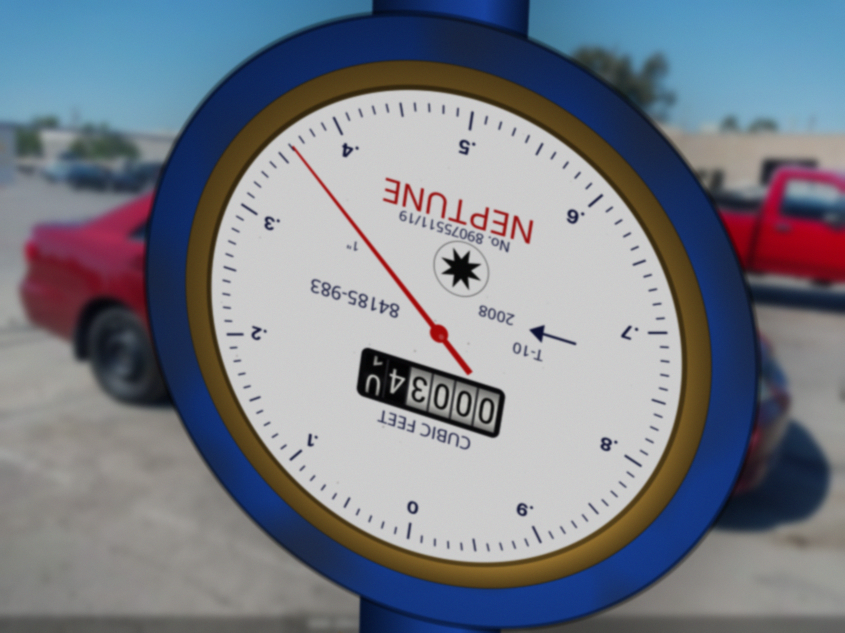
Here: **340.36** ft³
